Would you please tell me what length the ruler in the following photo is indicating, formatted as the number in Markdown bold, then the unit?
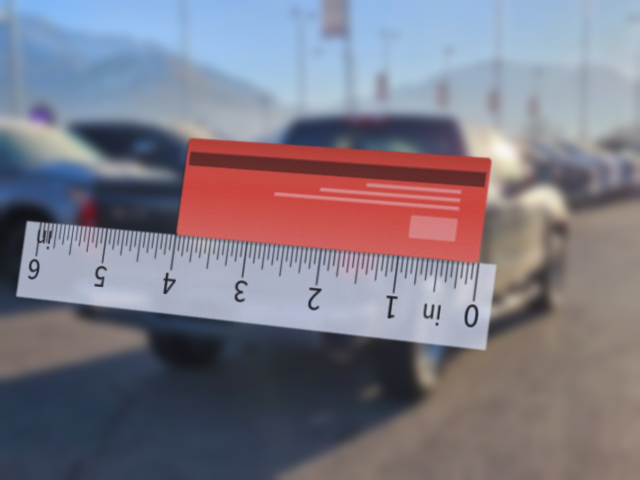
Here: **4** in
